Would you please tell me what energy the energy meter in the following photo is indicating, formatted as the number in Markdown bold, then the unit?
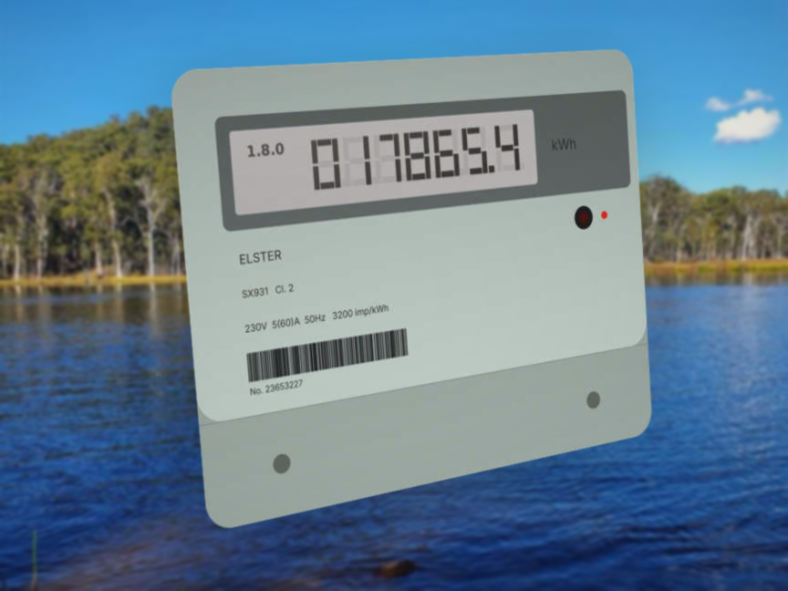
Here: **17865.4** kWh
